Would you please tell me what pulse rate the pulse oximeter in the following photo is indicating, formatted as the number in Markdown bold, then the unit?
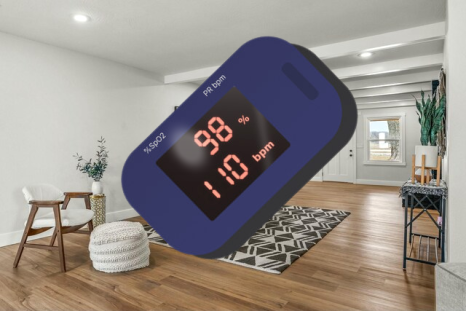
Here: **110** bpm
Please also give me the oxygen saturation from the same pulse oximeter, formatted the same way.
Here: **98** %
